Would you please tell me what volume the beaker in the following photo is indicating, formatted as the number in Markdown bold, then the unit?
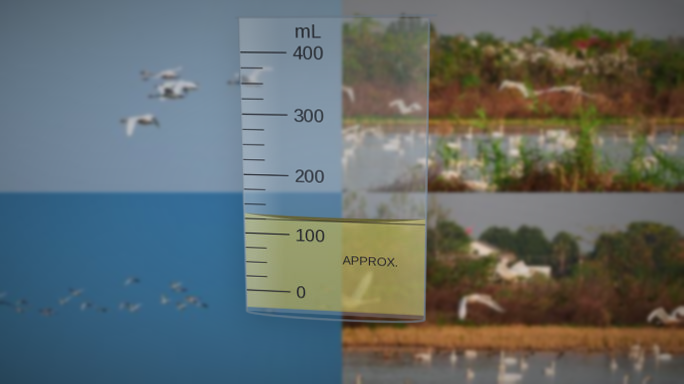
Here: **125** mL
